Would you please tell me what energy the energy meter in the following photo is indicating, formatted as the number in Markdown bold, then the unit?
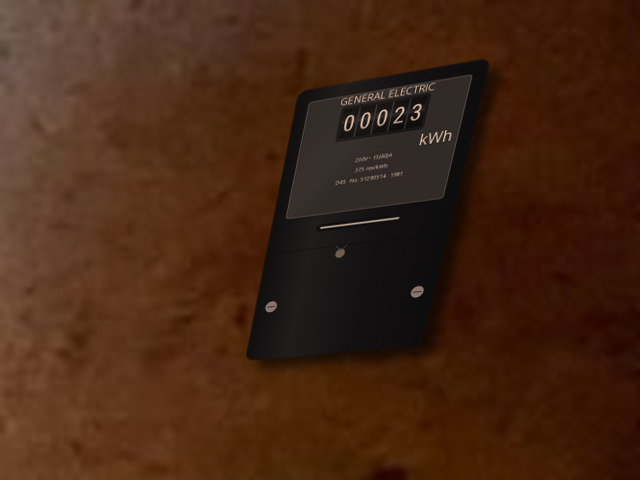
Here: **23** kWh
